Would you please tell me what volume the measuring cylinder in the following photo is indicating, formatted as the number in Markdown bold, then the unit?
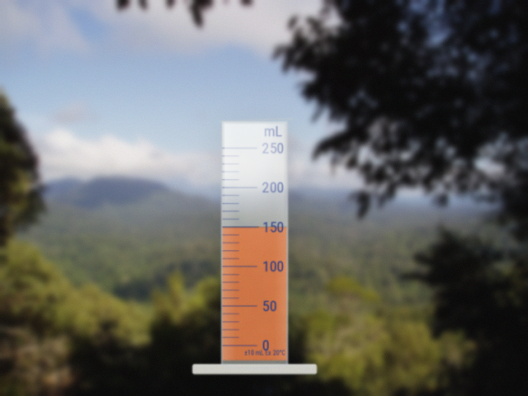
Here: **150** mL
